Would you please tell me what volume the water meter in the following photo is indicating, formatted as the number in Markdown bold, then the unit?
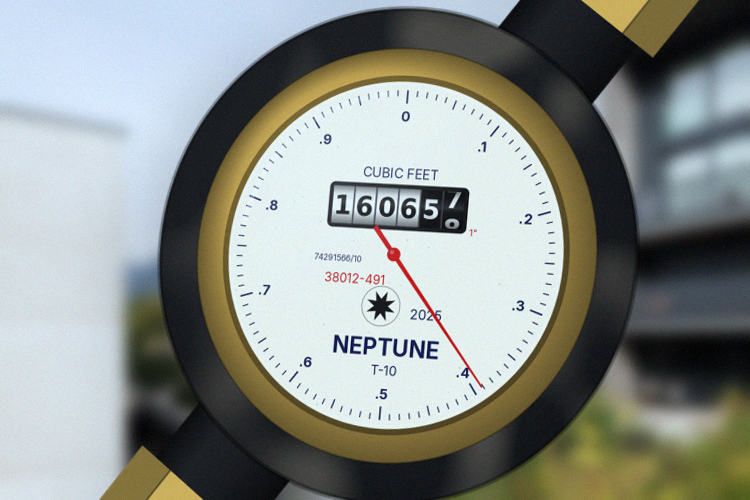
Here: **160657.39** ft³
